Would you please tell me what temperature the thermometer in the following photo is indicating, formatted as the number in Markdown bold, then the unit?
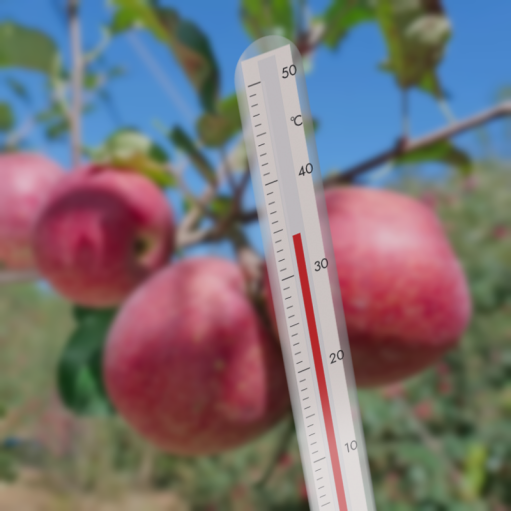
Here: **34** °C
